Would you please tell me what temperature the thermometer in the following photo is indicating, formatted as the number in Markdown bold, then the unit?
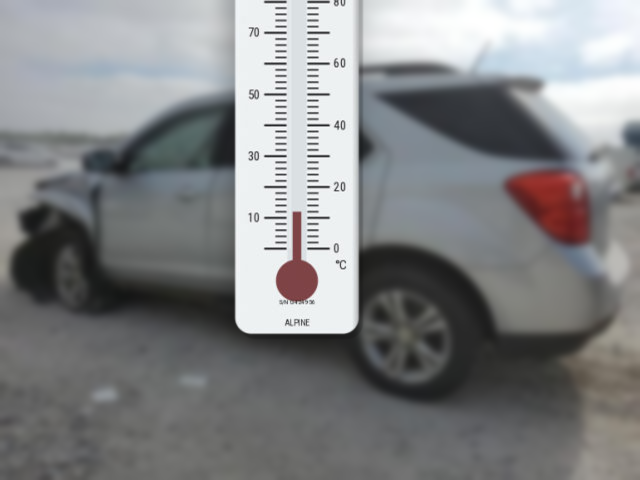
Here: **12** °C
